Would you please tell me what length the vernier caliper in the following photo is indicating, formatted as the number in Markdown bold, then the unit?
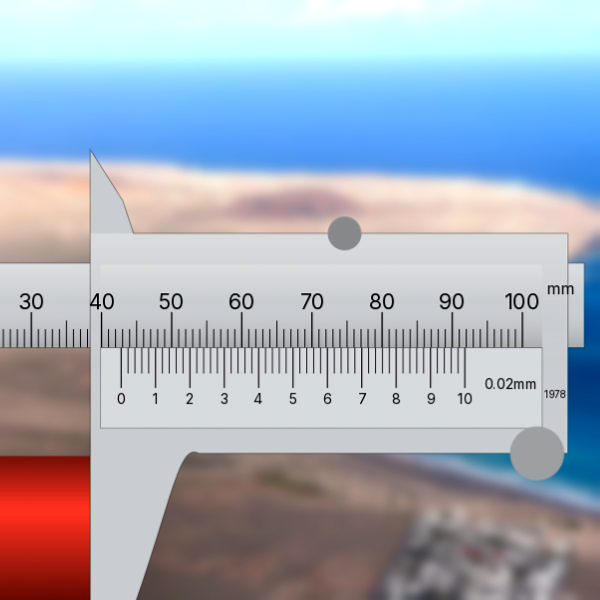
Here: **42.8** mm
